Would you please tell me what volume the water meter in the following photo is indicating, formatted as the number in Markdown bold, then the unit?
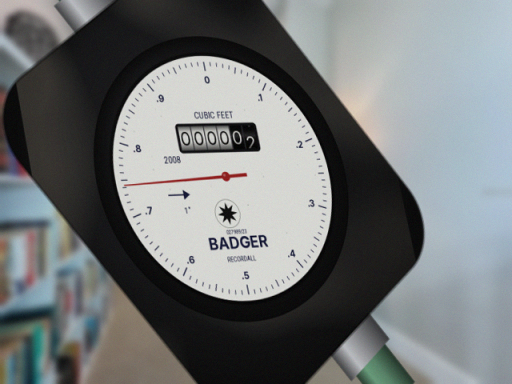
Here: **1.74** ft³
